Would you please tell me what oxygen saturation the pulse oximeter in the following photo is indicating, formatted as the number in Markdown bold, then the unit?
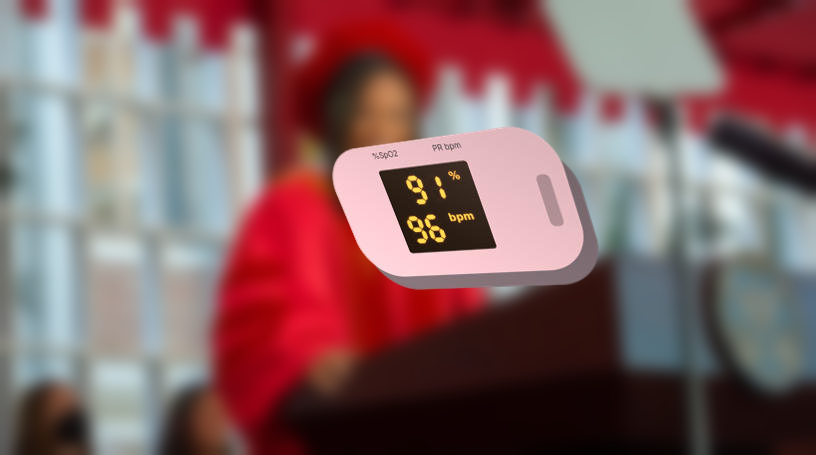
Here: **91** %
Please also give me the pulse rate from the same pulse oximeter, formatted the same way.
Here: **96** bpm
